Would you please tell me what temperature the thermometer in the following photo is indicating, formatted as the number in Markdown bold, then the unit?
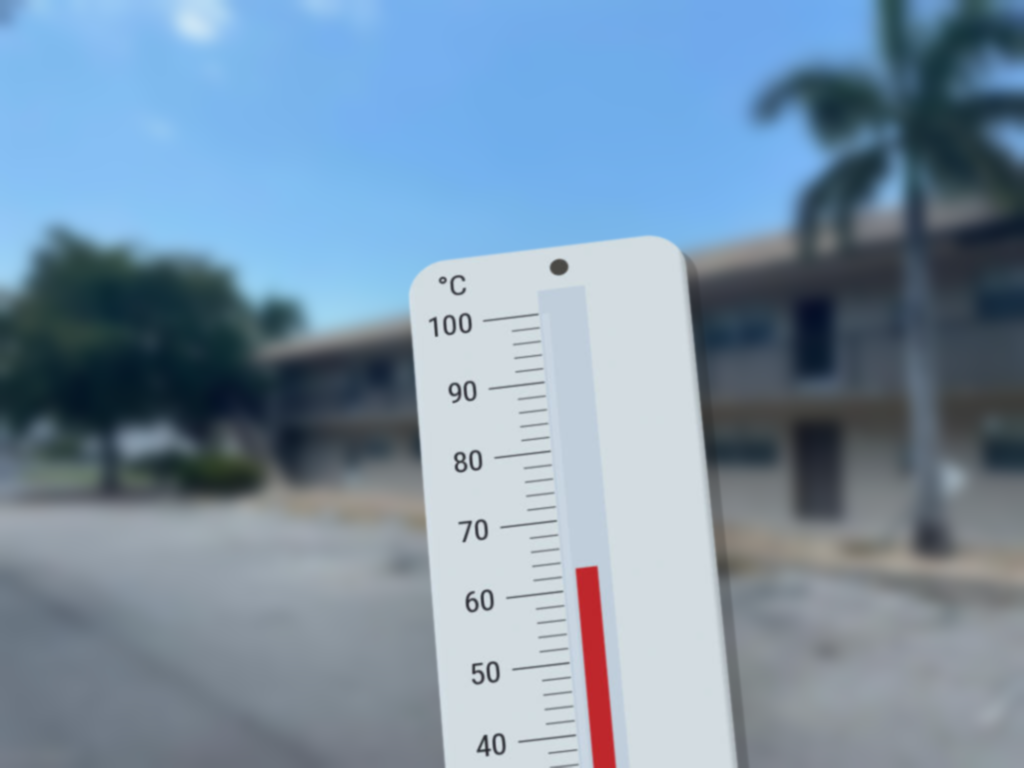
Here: **63** °C
